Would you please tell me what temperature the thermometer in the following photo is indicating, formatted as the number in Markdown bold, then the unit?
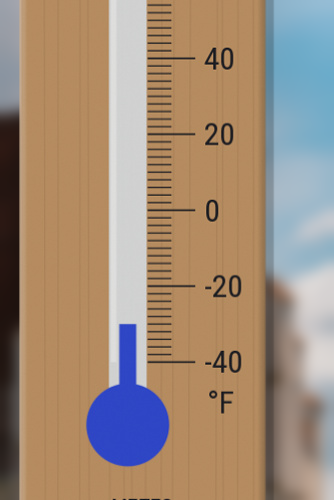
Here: **-30** °F
